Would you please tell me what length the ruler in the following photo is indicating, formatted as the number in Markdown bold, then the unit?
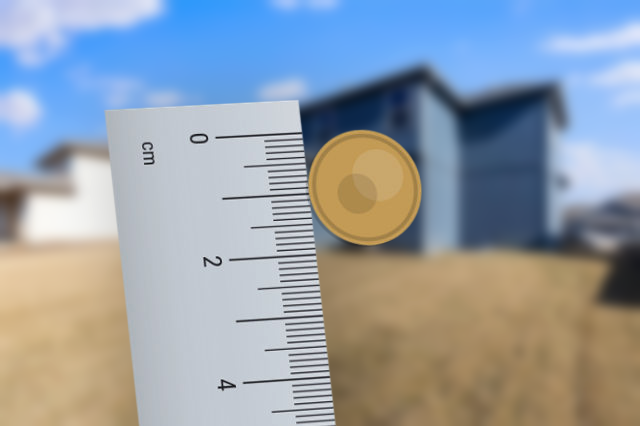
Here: **1.9** cm
